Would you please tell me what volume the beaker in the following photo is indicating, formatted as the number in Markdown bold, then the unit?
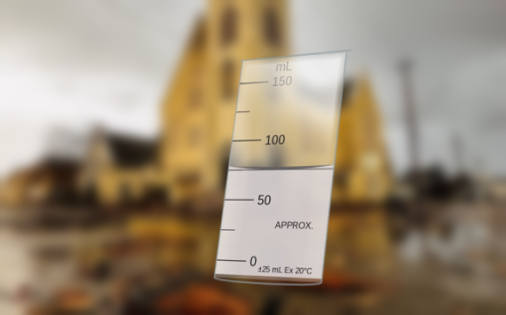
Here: **75** mL
